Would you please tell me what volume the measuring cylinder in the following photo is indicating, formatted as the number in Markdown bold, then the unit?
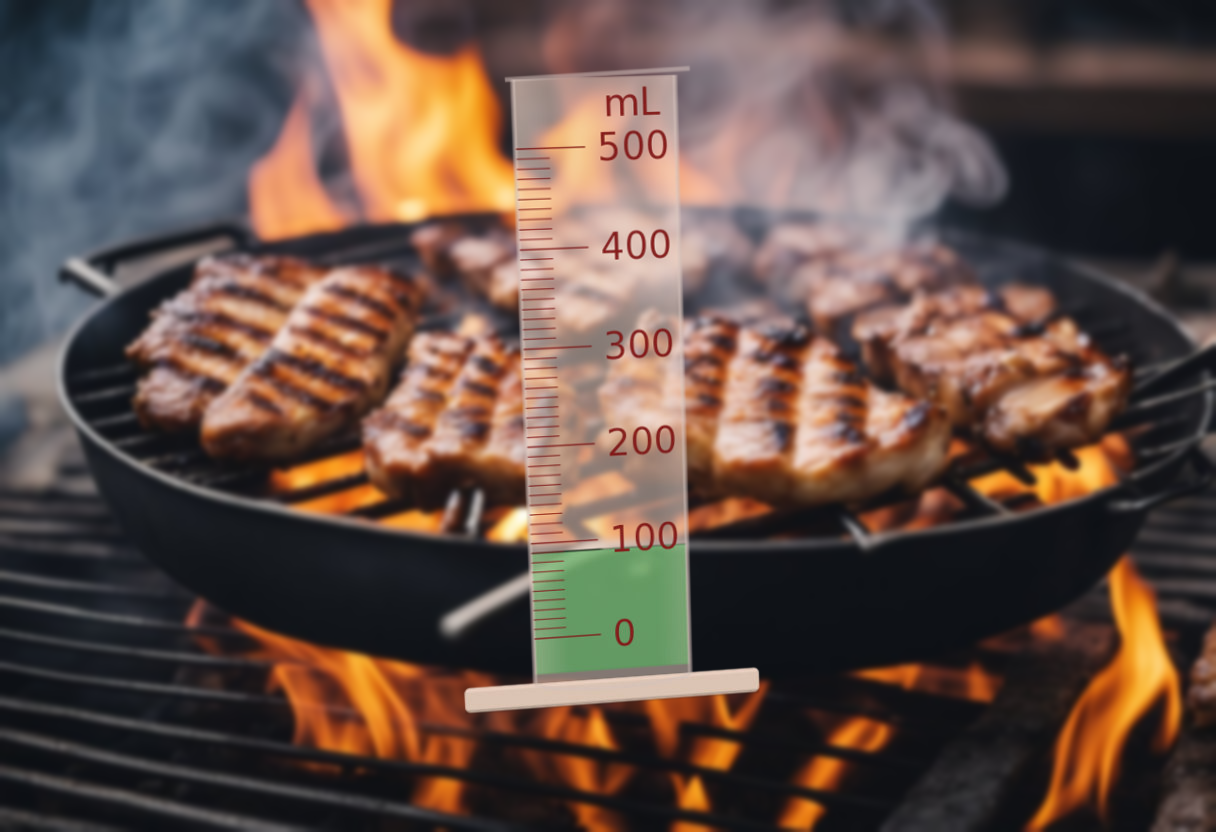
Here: **90** mL
